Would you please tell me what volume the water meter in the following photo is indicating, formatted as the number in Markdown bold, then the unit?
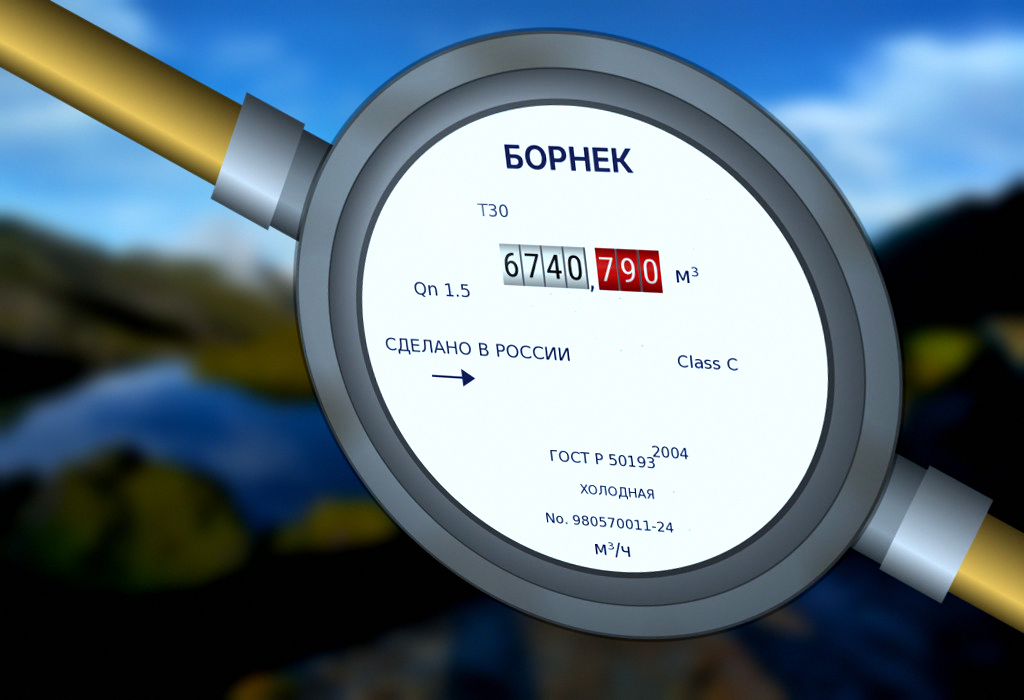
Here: **6740.790** m³
